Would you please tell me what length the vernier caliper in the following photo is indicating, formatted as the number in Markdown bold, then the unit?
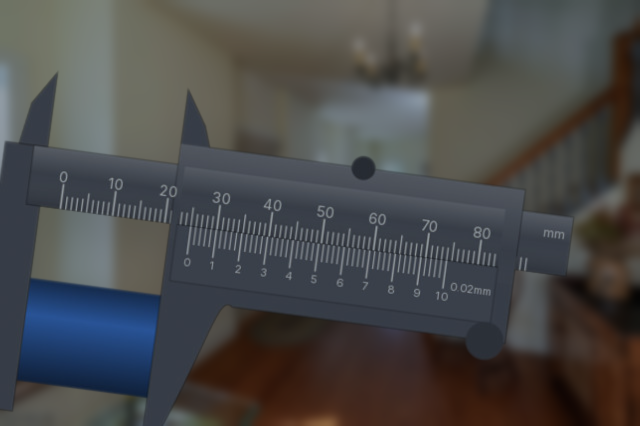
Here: **25.0** mm
